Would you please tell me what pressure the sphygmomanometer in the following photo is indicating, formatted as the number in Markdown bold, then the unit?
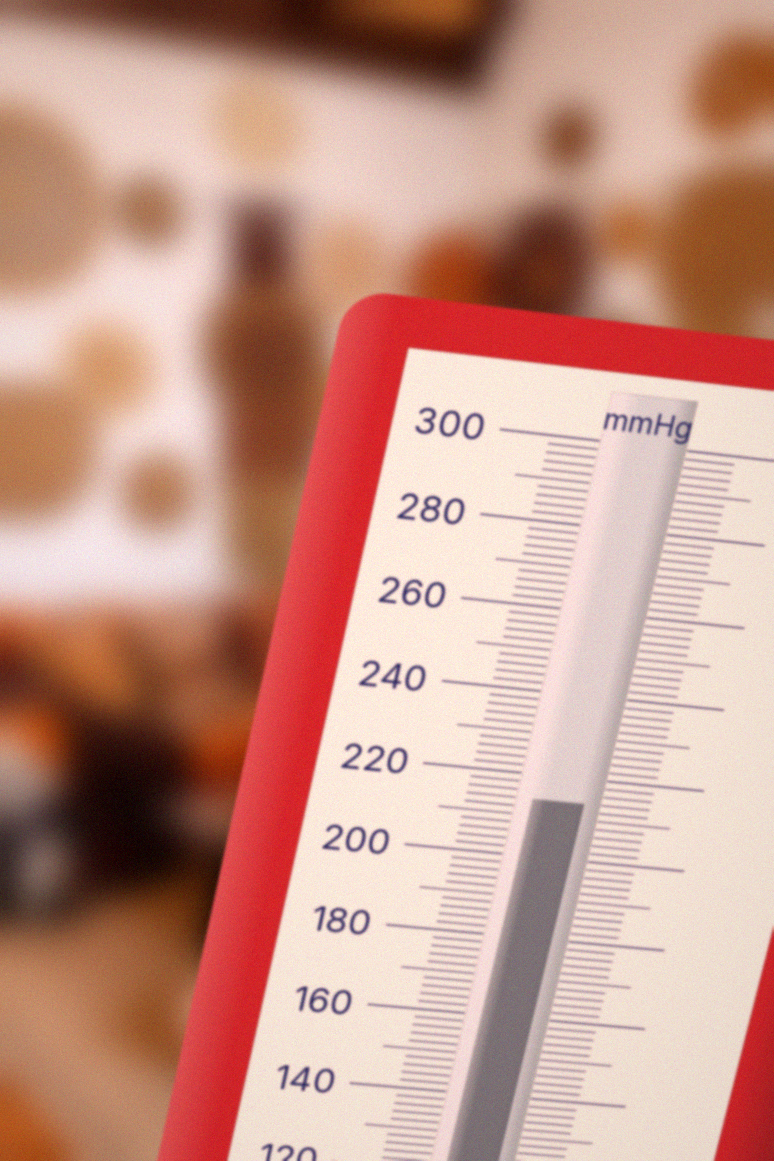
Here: **214** mmHg
